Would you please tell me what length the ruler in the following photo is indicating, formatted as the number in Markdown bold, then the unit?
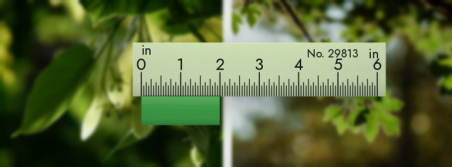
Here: **2** in
